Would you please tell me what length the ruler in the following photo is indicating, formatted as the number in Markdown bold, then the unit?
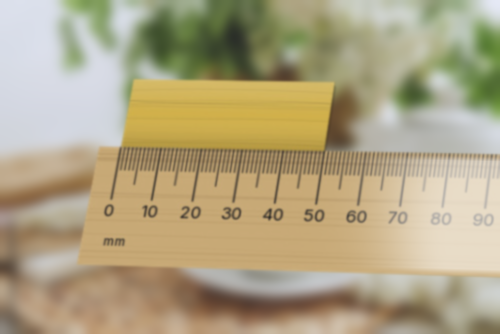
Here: **50** mm
